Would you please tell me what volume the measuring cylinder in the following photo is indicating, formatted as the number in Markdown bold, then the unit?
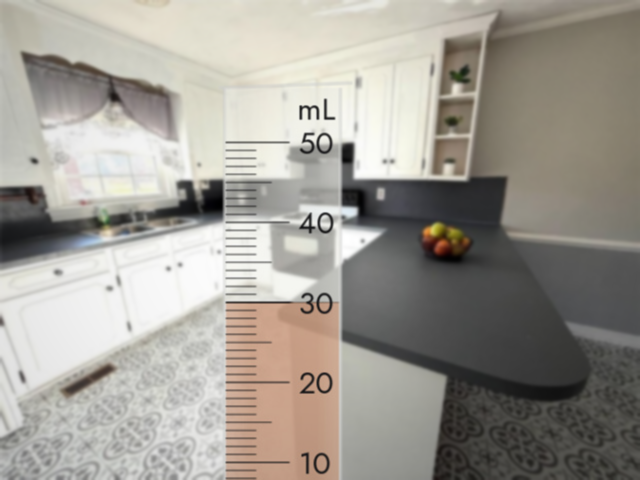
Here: **30** mL
